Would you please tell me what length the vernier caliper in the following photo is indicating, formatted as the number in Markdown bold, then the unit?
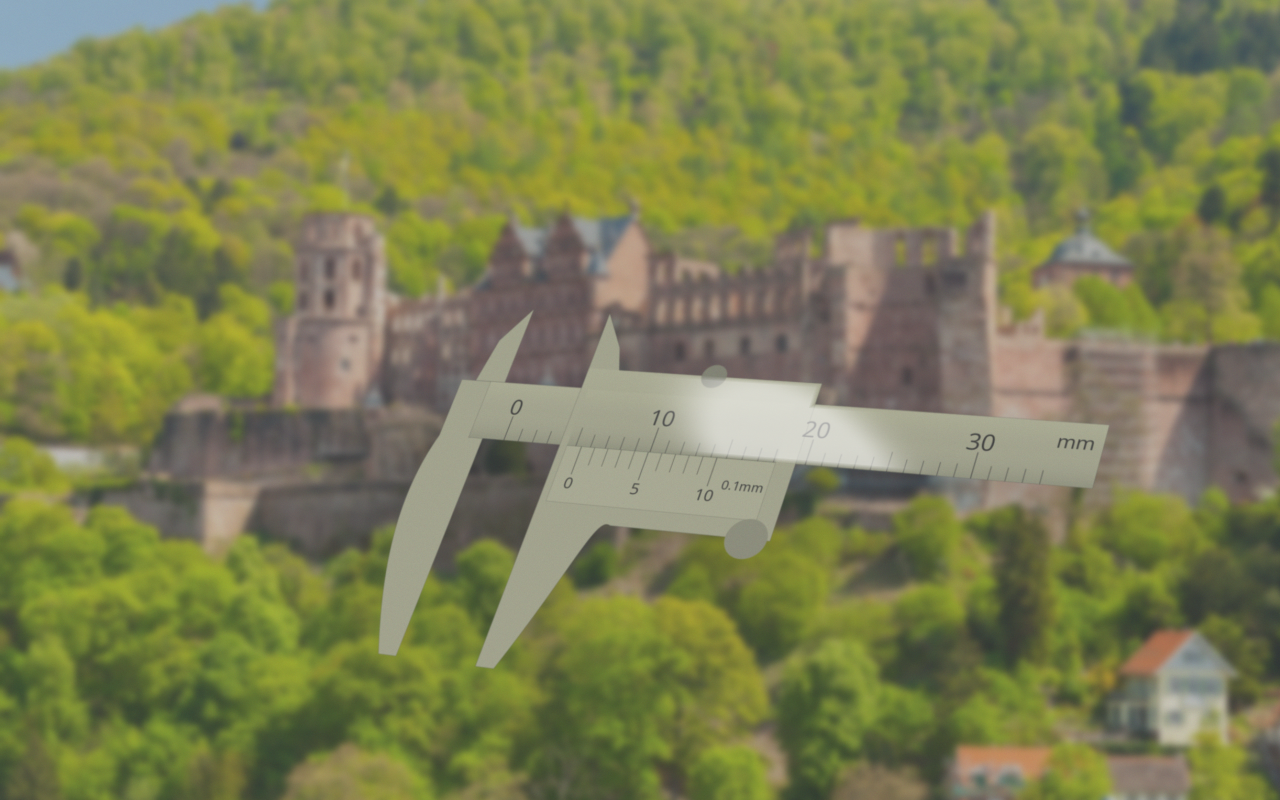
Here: **5.4** mm
